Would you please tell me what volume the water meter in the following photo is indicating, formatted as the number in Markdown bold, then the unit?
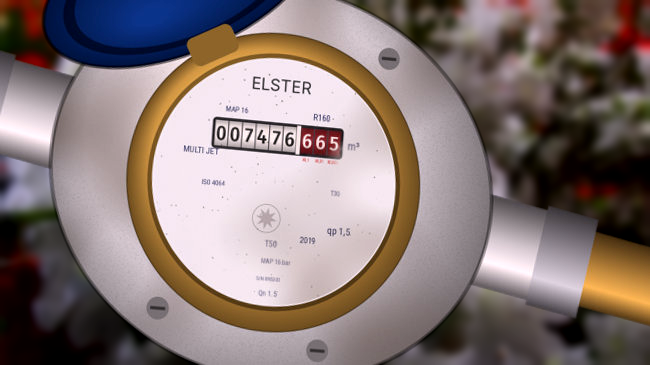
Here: **7476.665** m³
